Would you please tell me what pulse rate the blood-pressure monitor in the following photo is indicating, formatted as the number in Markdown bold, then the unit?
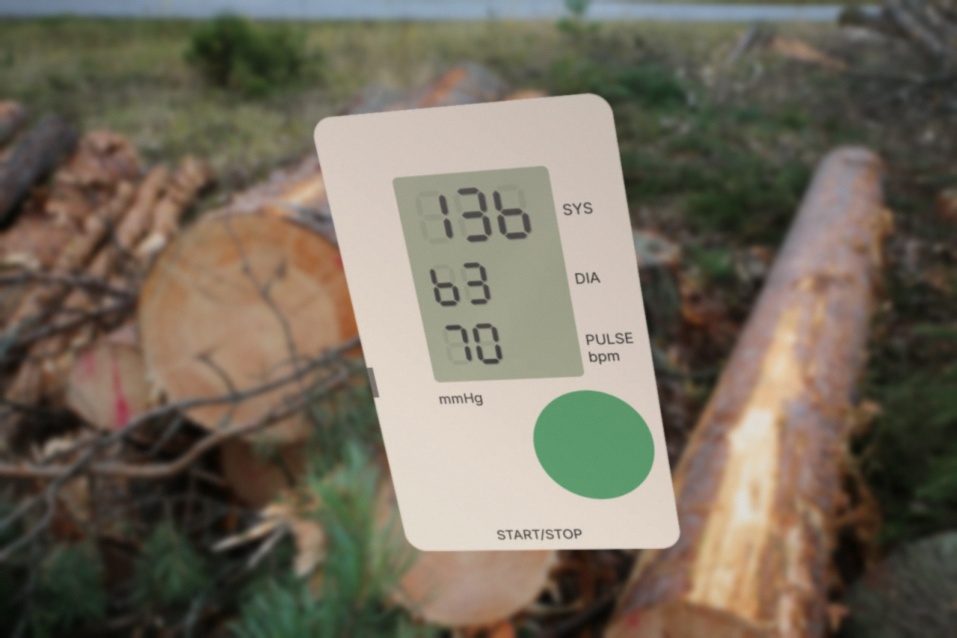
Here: **70** bpm
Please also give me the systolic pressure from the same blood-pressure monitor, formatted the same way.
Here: **136** mmHg
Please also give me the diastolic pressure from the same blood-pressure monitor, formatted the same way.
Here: **63** mmHg
